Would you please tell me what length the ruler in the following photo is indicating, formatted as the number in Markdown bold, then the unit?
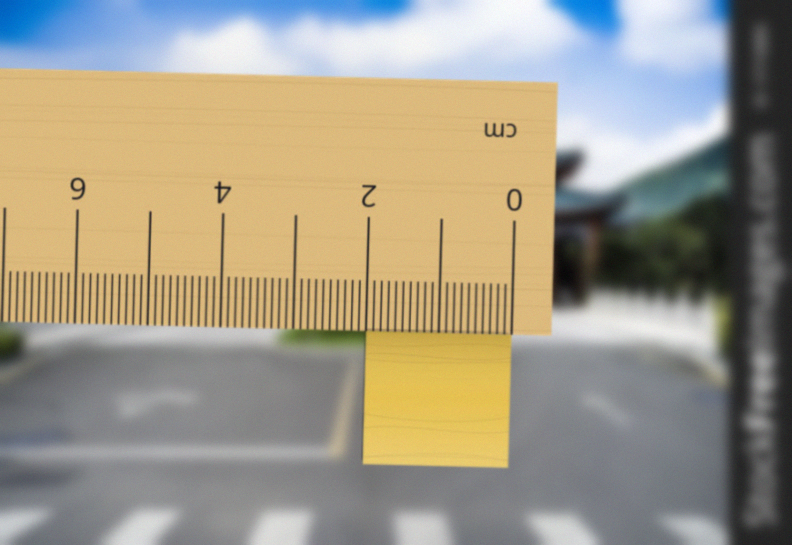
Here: **2** cm
